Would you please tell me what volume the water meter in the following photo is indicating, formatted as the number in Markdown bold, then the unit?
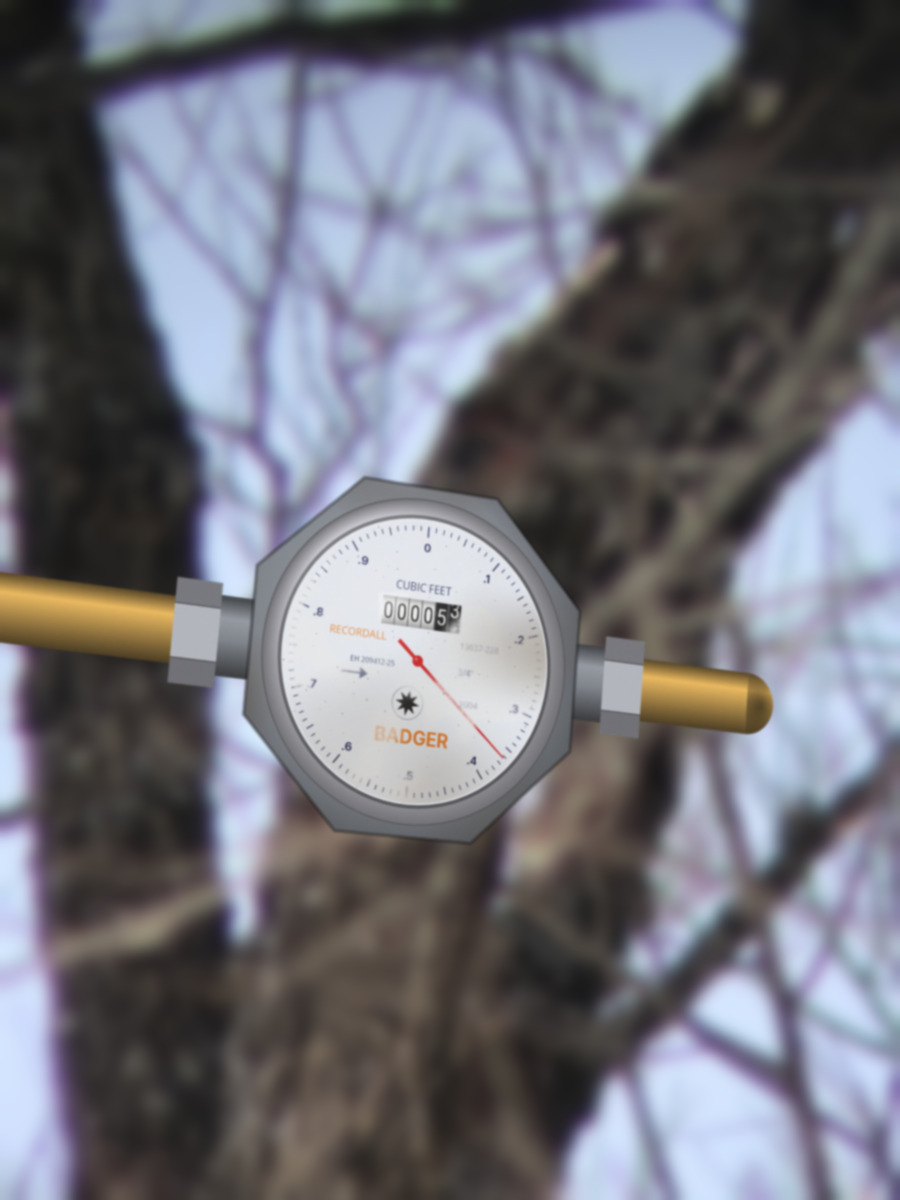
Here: **53.36** ft³
